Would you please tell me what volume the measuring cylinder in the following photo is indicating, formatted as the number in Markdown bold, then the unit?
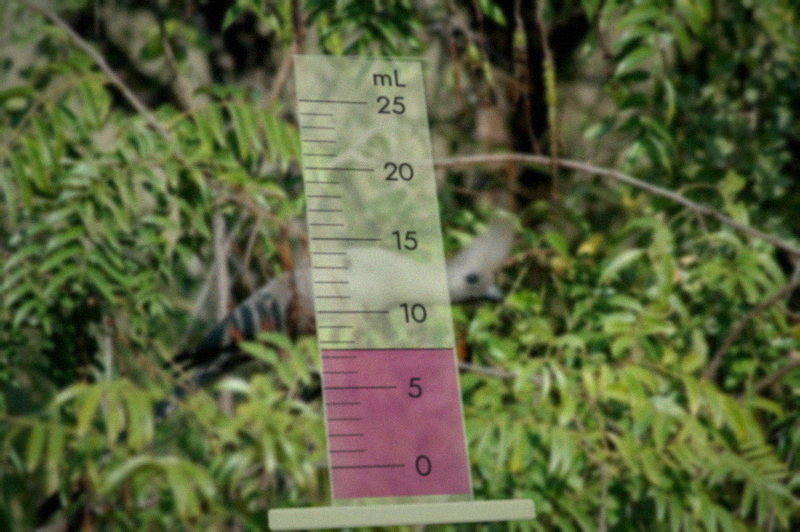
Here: **7.5** mL
